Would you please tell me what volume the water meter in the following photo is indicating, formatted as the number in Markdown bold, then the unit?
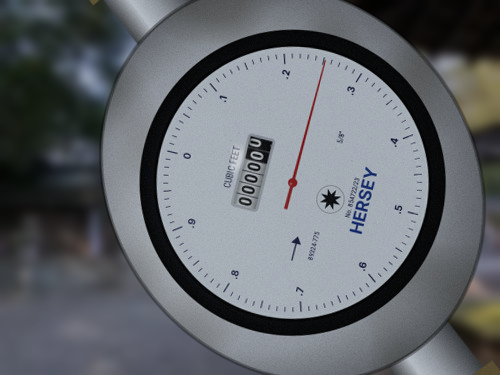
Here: **0.25** ft³
